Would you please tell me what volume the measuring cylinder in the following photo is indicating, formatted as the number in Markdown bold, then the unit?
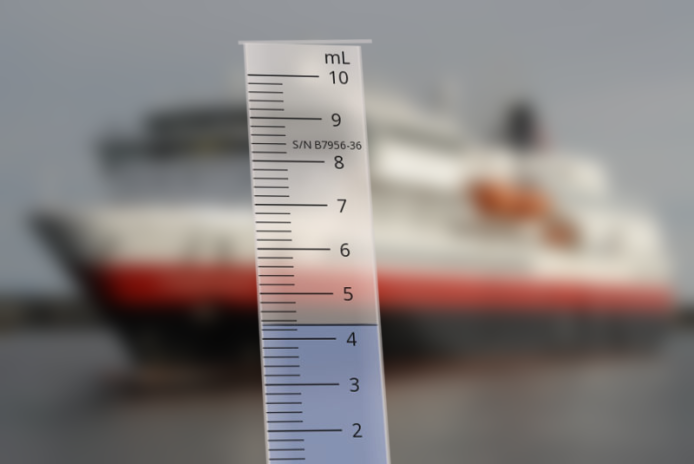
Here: **4.3** mL
